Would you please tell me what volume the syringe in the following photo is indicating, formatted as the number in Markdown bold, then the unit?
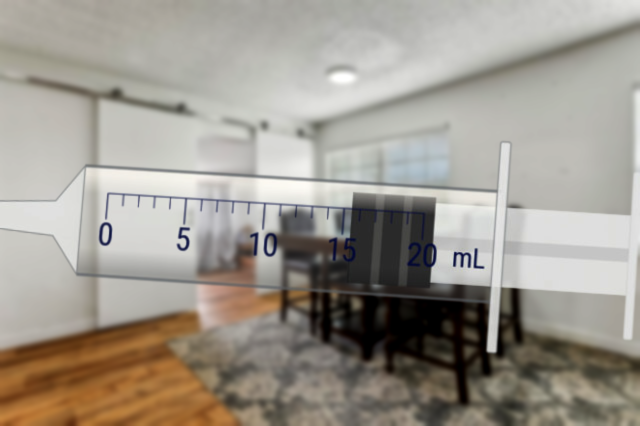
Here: **15.5** mL
